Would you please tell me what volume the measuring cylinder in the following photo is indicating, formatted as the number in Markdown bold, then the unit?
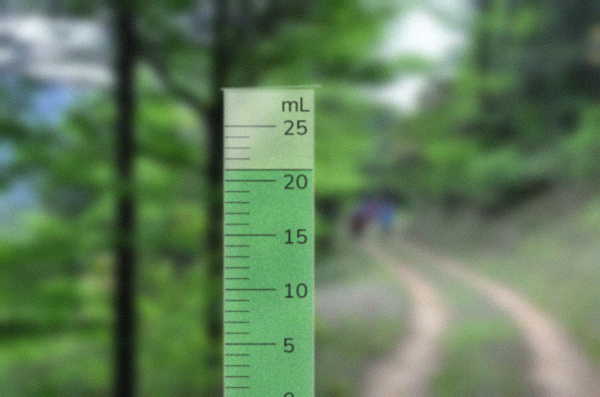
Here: **21** mL
